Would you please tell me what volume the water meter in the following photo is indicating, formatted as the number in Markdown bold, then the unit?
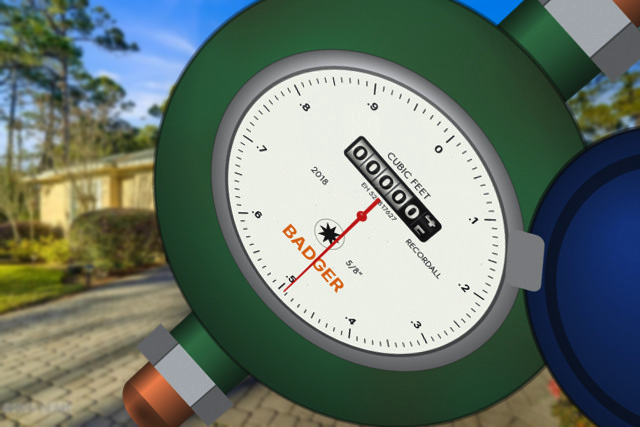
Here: **4.49** ft³
